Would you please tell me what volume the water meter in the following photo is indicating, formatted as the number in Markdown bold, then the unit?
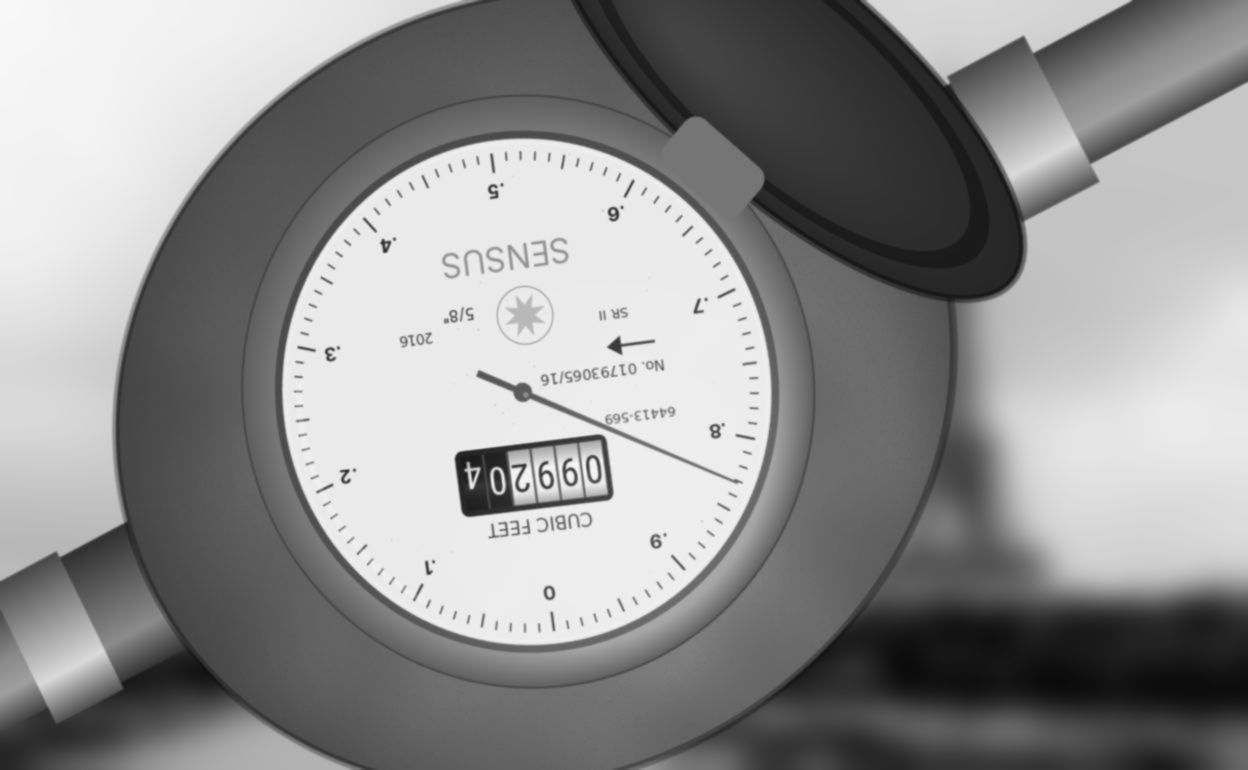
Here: **99203.83** ft³
